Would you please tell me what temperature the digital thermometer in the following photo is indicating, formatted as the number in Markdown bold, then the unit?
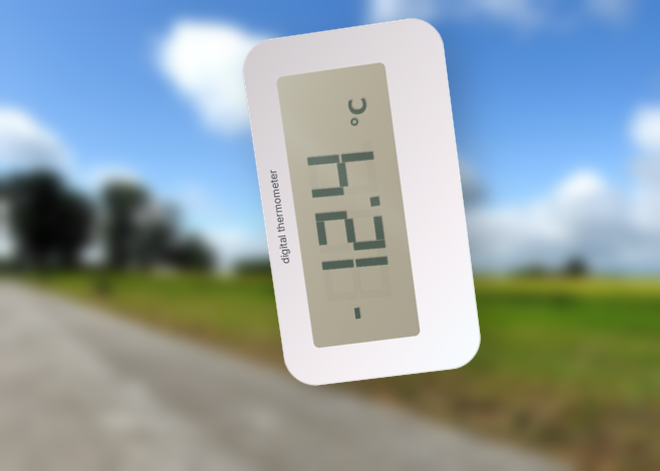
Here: **-12.4** °C
